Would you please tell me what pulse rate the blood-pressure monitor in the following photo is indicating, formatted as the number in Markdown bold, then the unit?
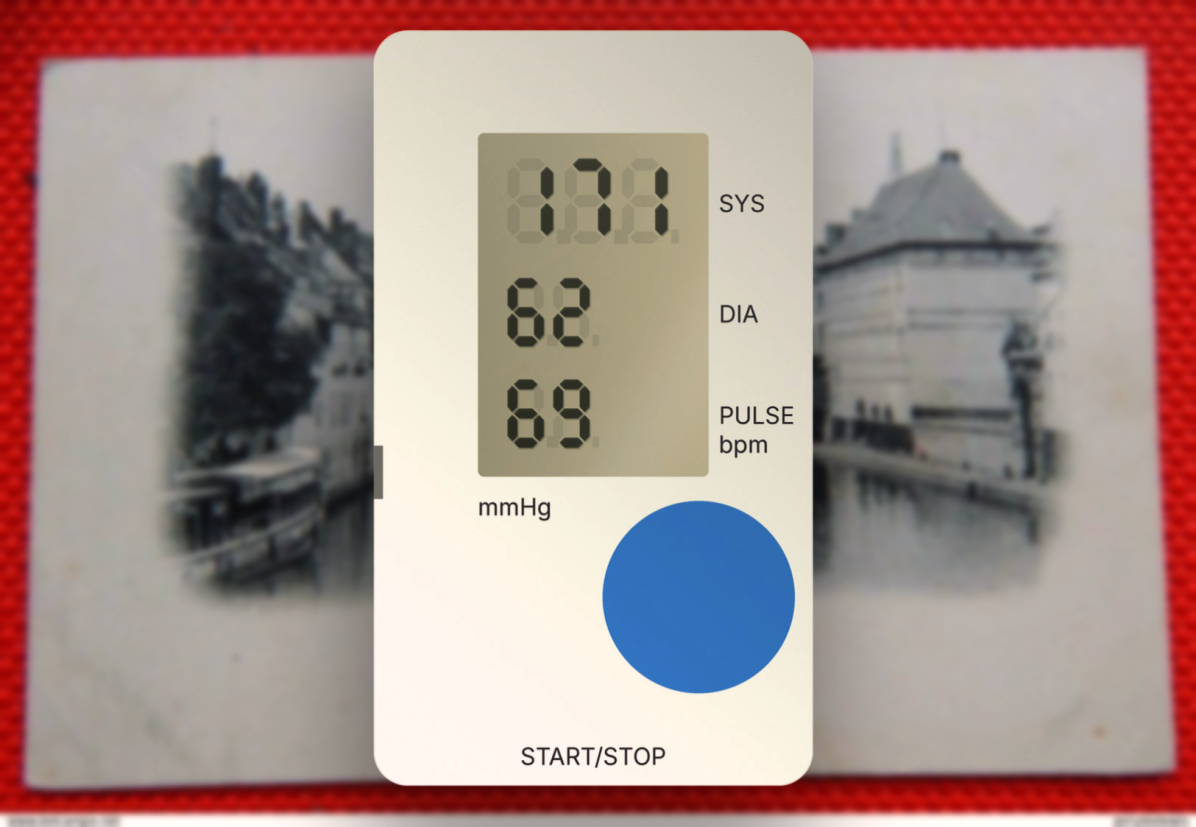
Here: **69** bpm
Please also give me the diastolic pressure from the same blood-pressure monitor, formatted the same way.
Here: **62** mmHg
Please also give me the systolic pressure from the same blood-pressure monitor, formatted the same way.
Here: **171** mmHg
